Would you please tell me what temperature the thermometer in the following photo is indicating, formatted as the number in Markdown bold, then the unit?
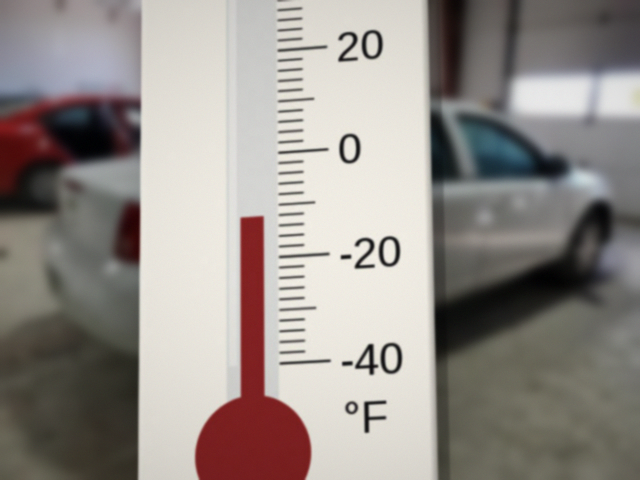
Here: **-12** °F
